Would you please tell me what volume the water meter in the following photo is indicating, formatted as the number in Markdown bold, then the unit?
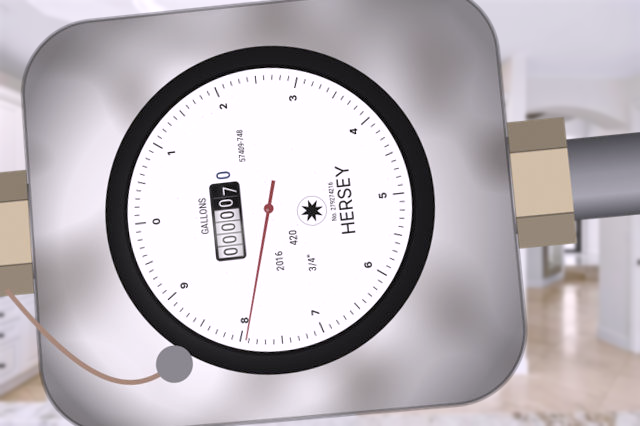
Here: **67.9** gal
